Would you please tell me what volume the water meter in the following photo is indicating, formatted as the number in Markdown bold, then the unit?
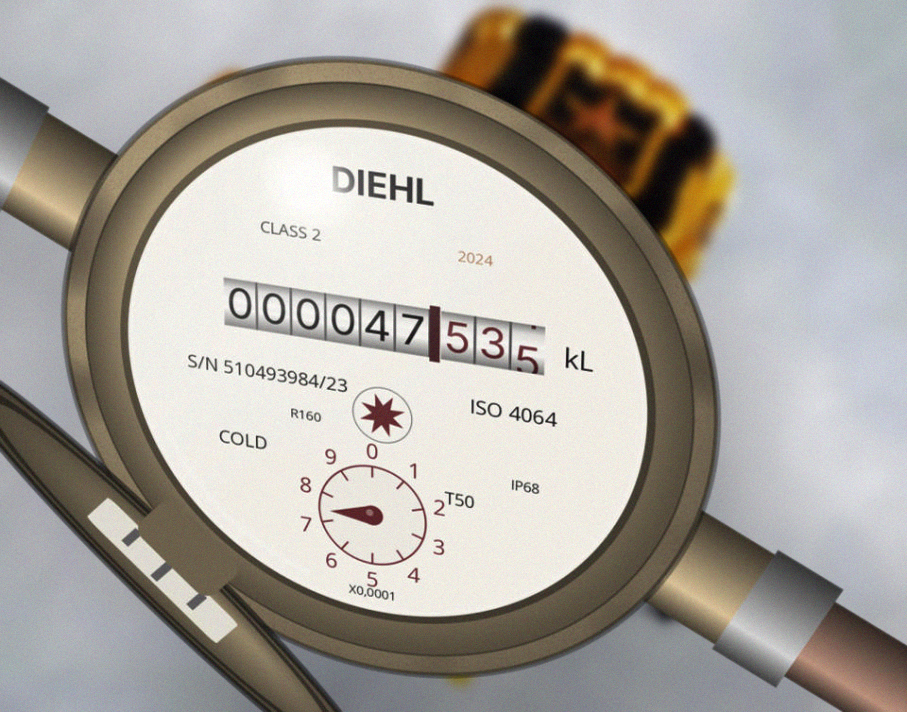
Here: **47.5347** kL
